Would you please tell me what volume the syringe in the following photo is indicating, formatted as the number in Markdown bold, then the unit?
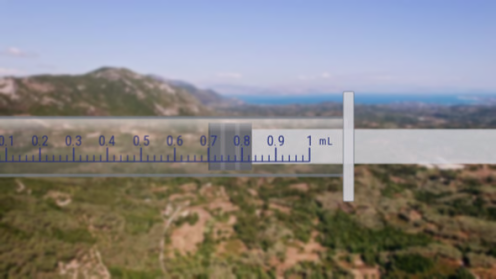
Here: **0.7** mL
